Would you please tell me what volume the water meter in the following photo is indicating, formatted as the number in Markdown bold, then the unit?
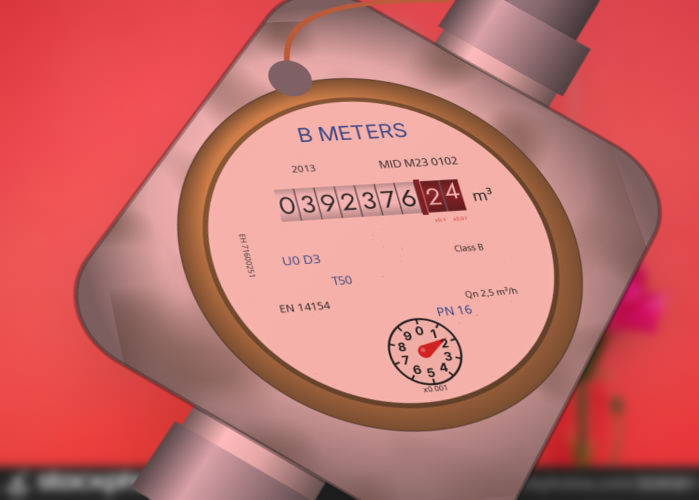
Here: **392376.241** m³
